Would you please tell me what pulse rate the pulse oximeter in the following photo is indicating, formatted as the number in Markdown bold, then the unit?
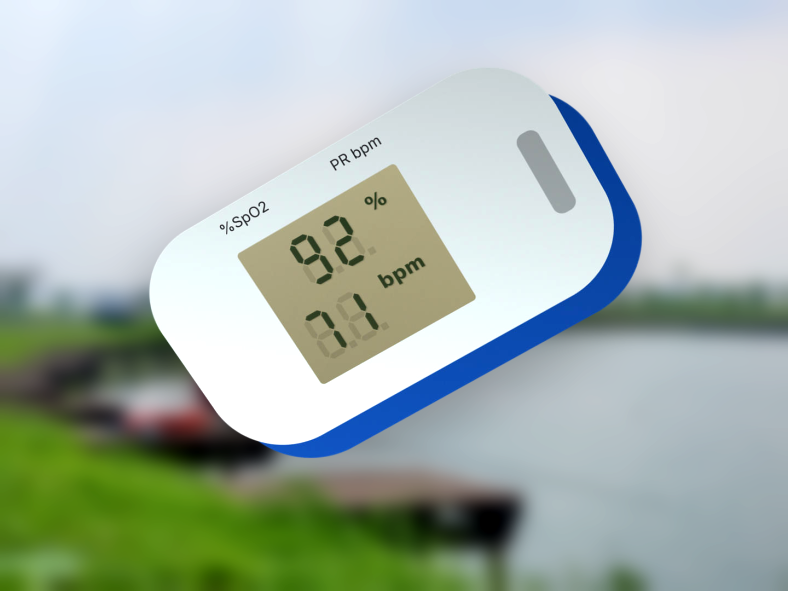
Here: **71** bpm
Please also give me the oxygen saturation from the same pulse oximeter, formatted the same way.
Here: **92** %
